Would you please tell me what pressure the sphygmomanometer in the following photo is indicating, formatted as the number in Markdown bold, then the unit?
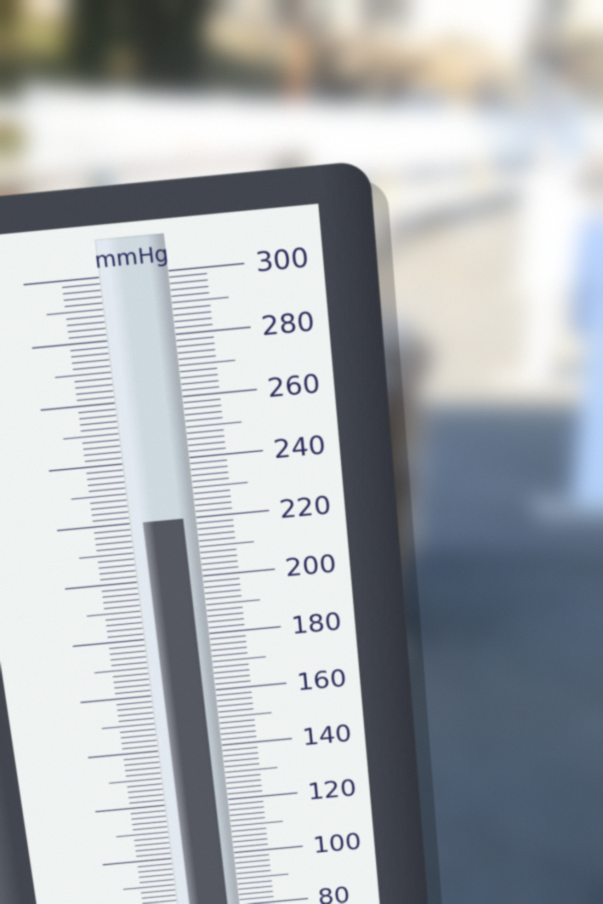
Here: **220** mmHg
